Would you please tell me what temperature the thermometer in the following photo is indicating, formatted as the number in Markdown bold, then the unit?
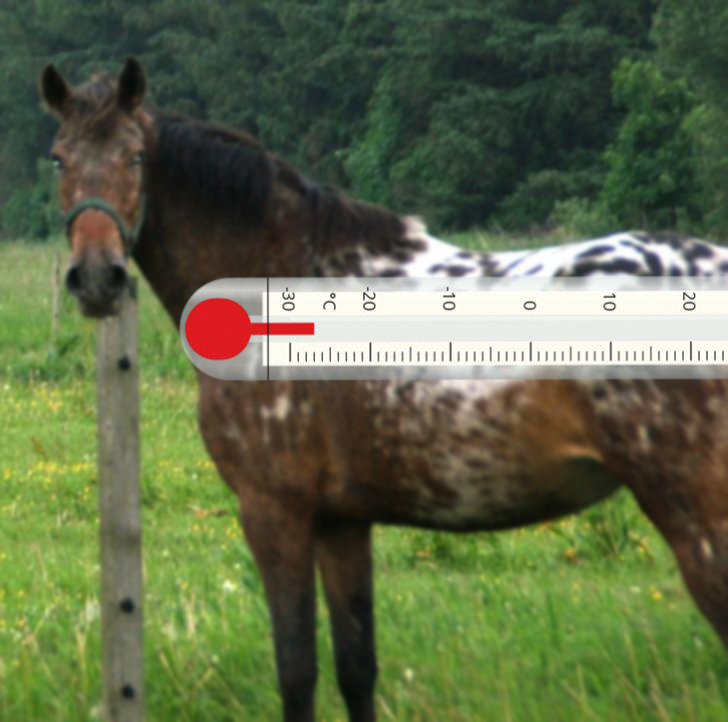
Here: **-27** °C
